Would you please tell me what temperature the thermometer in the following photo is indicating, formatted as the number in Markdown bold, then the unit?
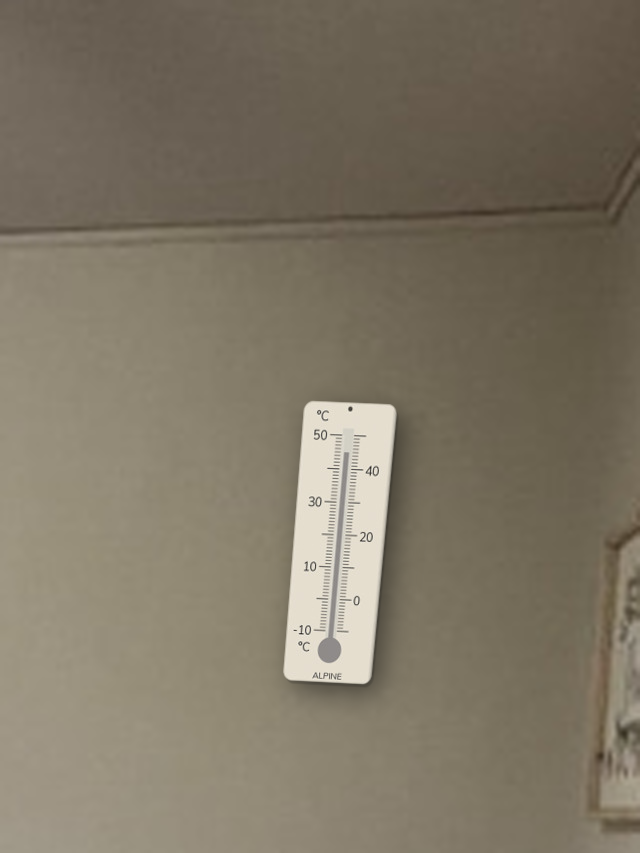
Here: **45** °C
